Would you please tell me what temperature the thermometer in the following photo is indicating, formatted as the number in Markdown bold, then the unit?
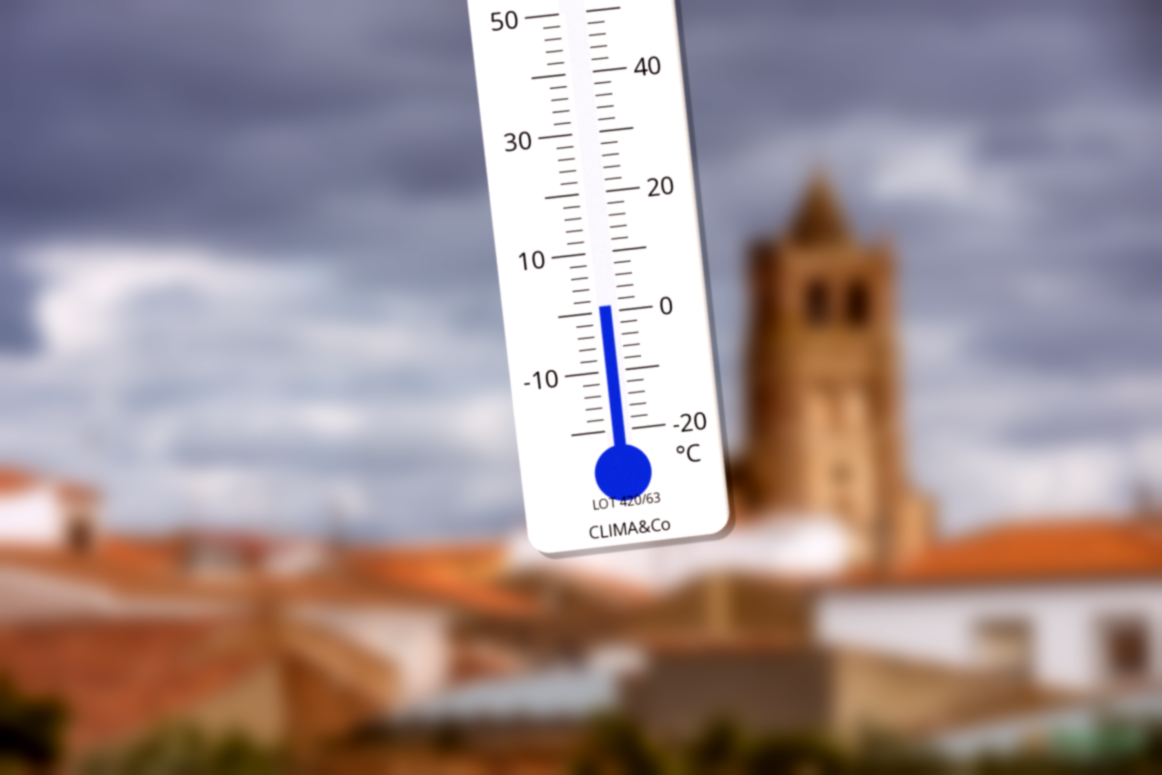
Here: **1** °C
